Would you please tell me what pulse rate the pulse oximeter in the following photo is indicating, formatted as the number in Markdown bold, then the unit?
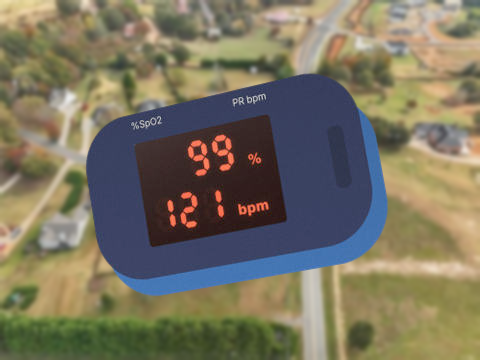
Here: **121** bpm
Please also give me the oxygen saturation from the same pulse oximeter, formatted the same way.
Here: **99** %
